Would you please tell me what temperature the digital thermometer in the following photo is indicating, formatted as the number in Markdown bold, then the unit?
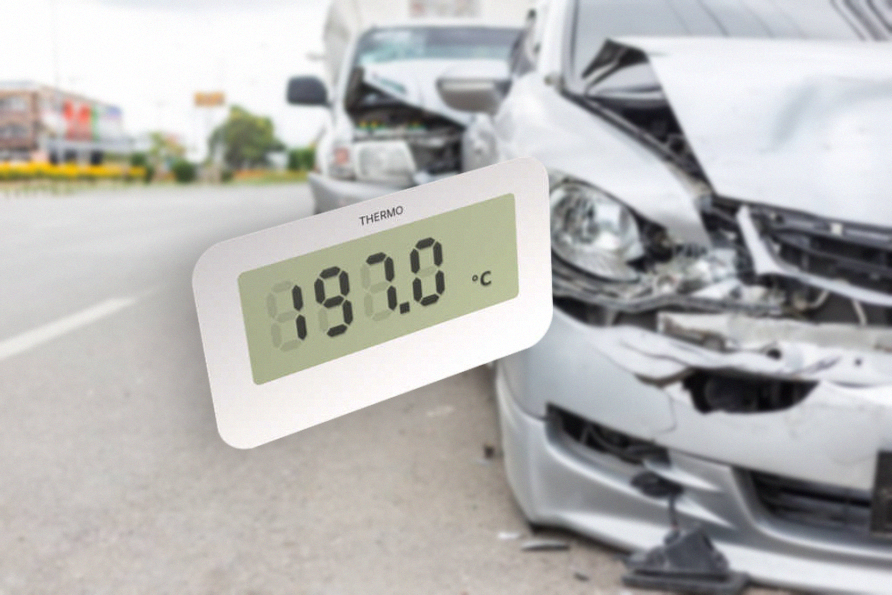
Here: **197.0** °C
